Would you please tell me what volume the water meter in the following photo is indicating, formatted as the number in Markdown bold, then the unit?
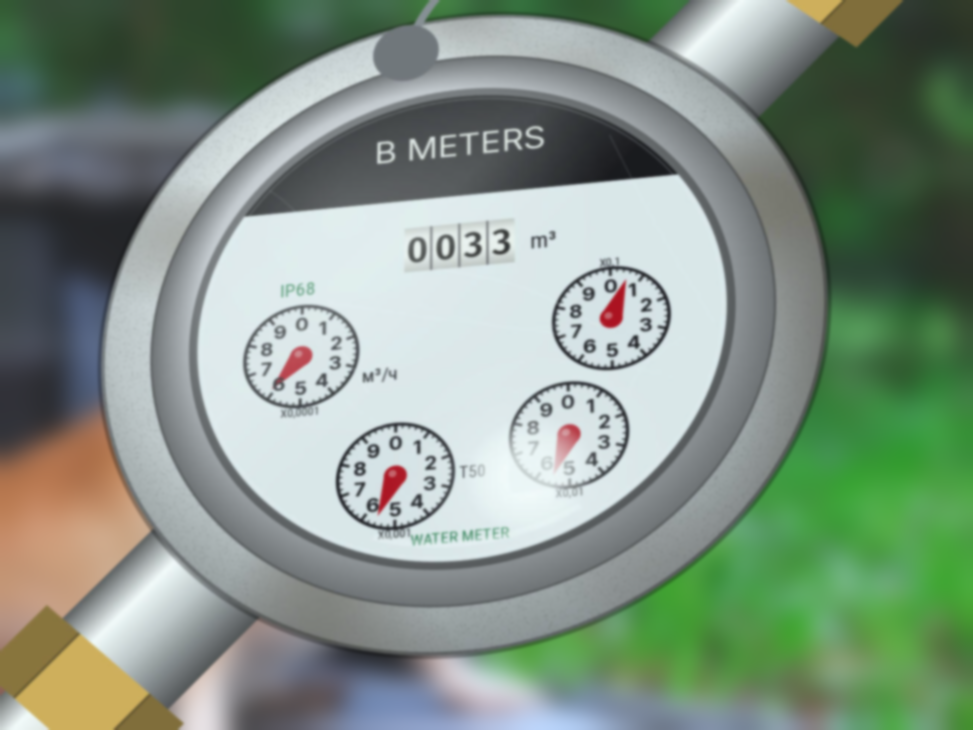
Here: **33.0556** m³
